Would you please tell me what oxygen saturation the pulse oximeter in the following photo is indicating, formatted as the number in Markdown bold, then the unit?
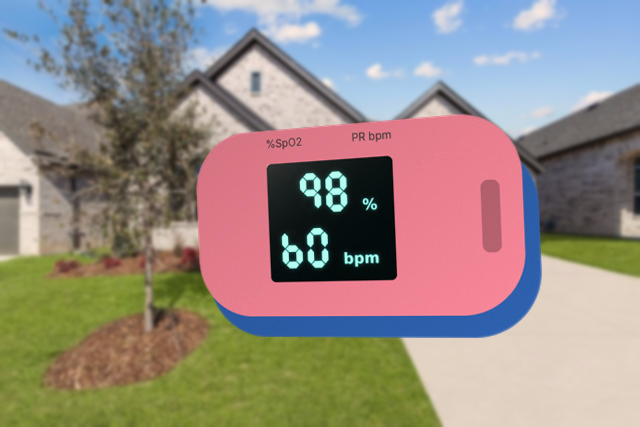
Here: **98** %
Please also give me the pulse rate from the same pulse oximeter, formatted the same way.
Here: **60** bpm
